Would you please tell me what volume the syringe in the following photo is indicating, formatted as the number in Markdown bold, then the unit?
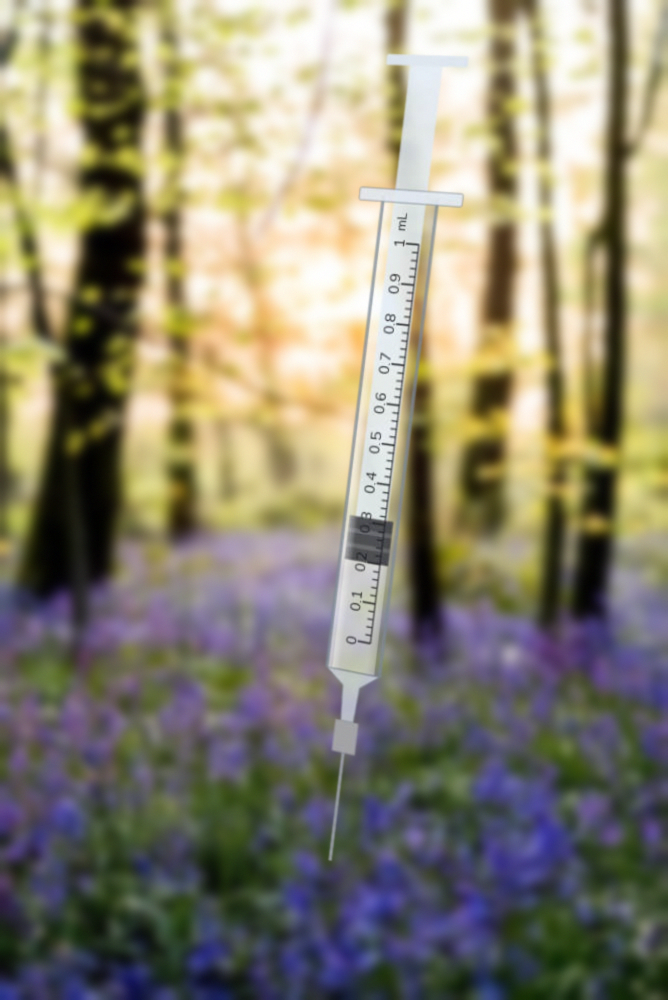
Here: **0.2** mL
